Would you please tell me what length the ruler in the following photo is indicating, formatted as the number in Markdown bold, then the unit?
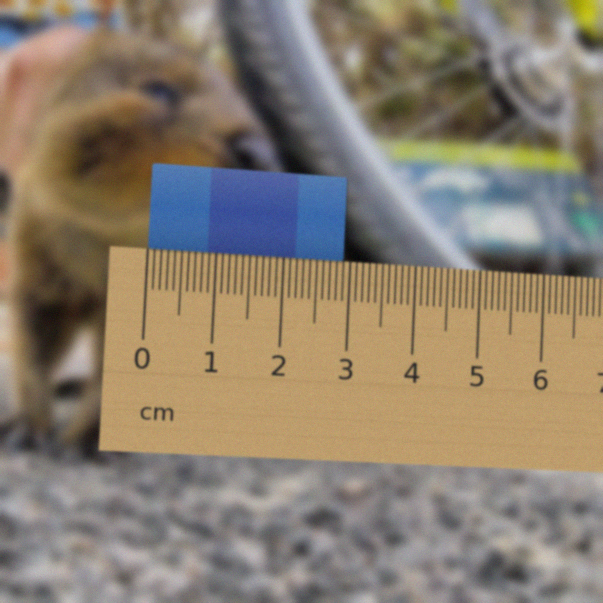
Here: **2.9** cm
